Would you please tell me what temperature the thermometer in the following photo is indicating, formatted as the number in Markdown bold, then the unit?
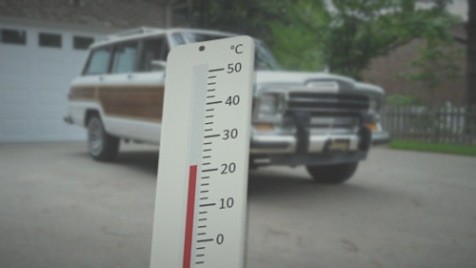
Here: **22** °C
